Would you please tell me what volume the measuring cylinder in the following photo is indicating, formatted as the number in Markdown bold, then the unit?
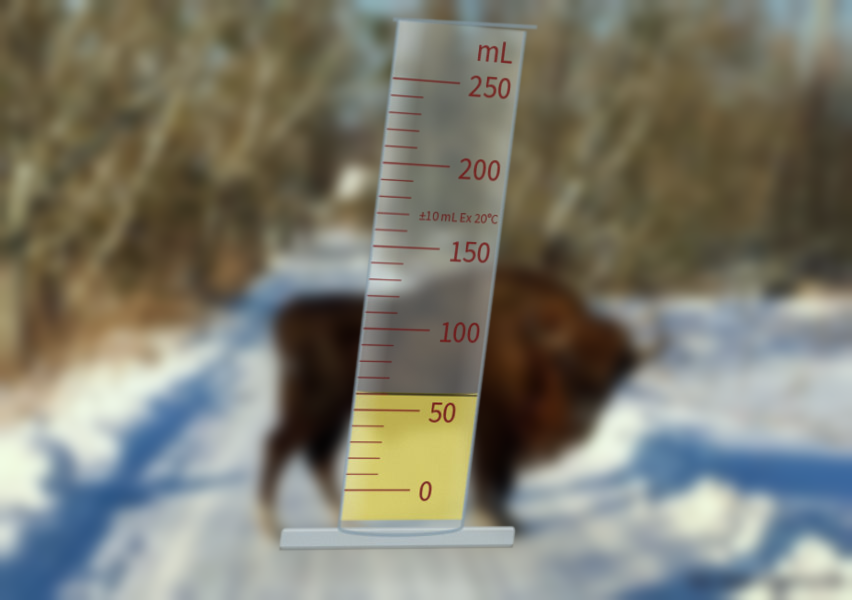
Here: **60** mL
